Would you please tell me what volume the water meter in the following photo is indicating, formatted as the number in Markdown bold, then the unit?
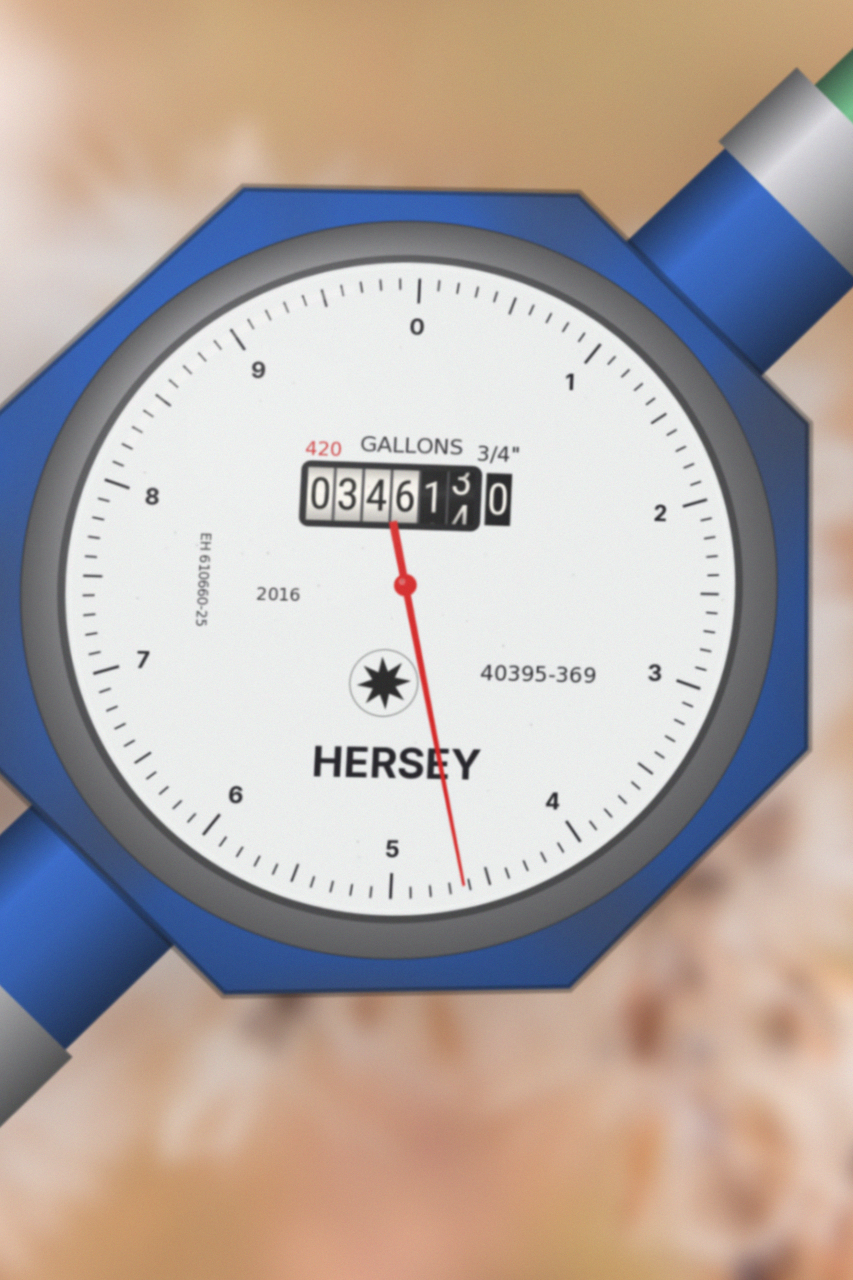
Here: **346134.6** gal
